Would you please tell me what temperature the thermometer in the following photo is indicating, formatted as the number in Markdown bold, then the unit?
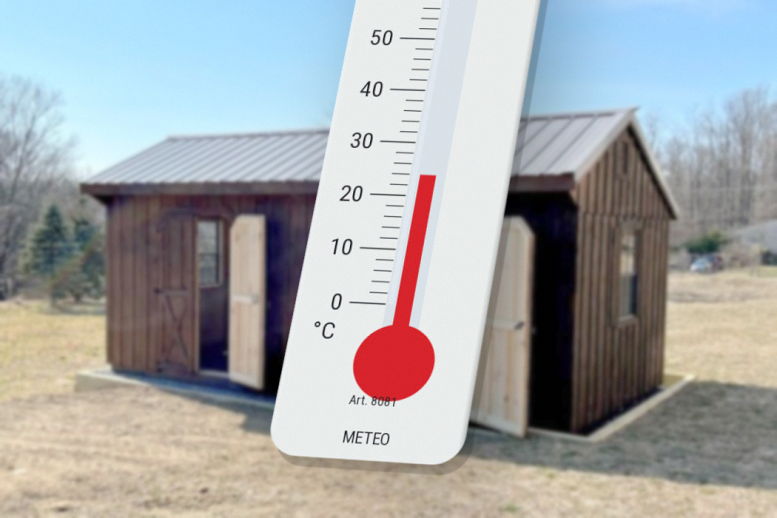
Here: **24** °C
